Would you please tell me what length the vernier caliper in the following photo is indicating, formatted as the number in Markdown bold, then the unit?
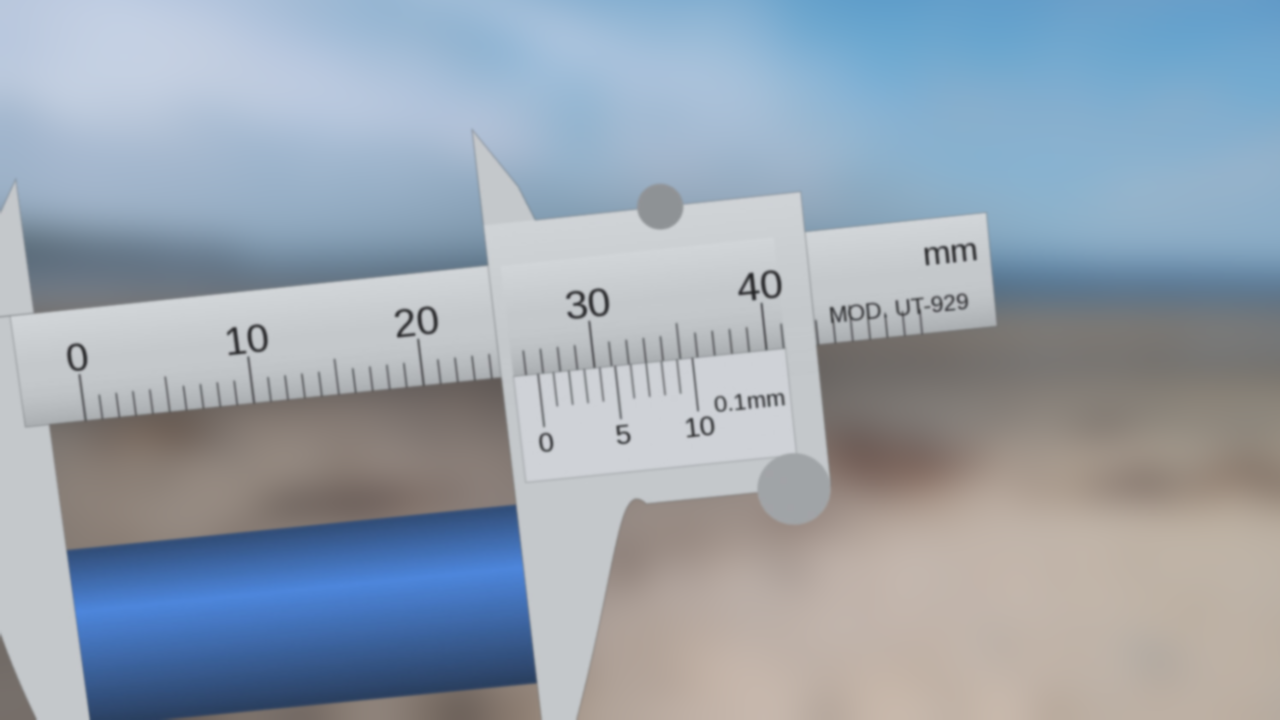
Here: **26.7** mm
